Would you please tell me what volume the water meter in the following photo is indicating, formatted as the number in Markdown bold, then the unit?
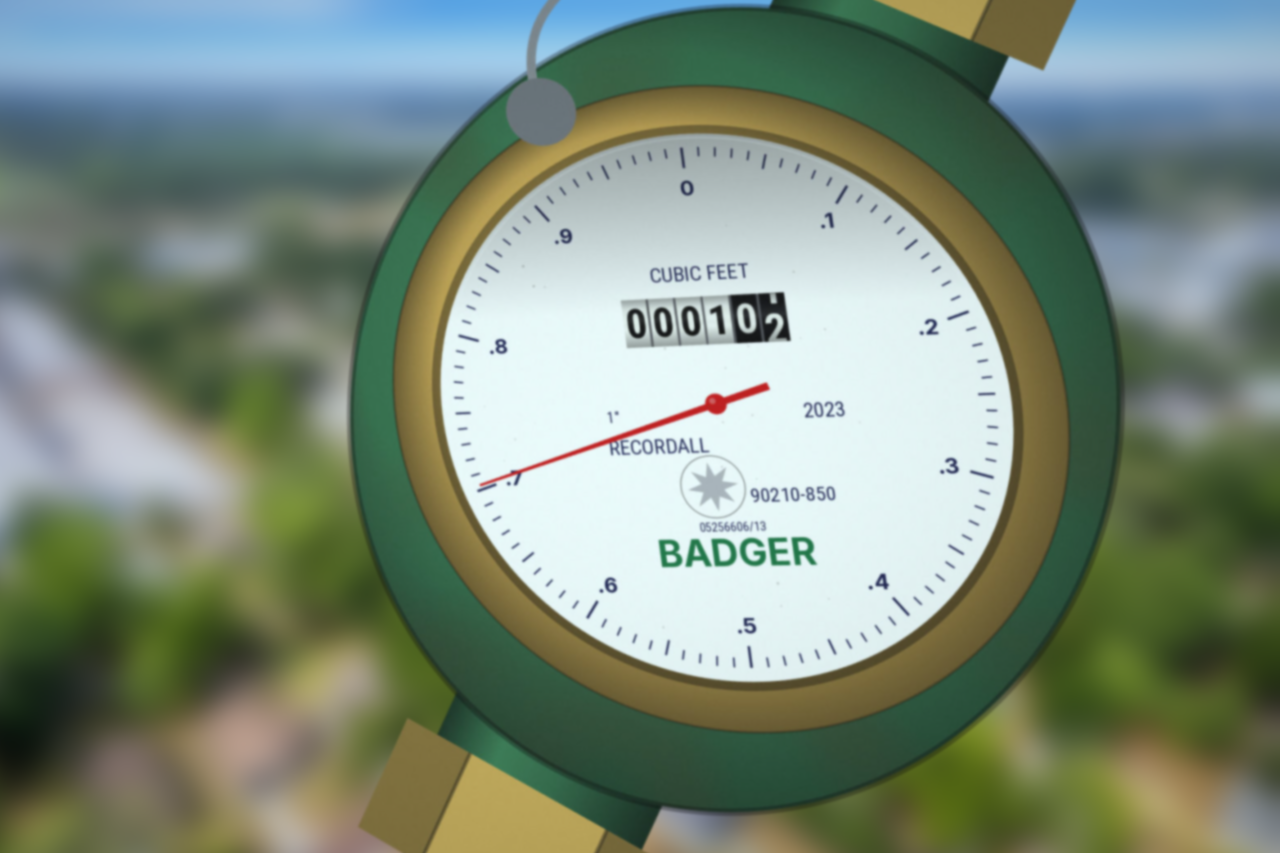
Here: **101.70** ft³
